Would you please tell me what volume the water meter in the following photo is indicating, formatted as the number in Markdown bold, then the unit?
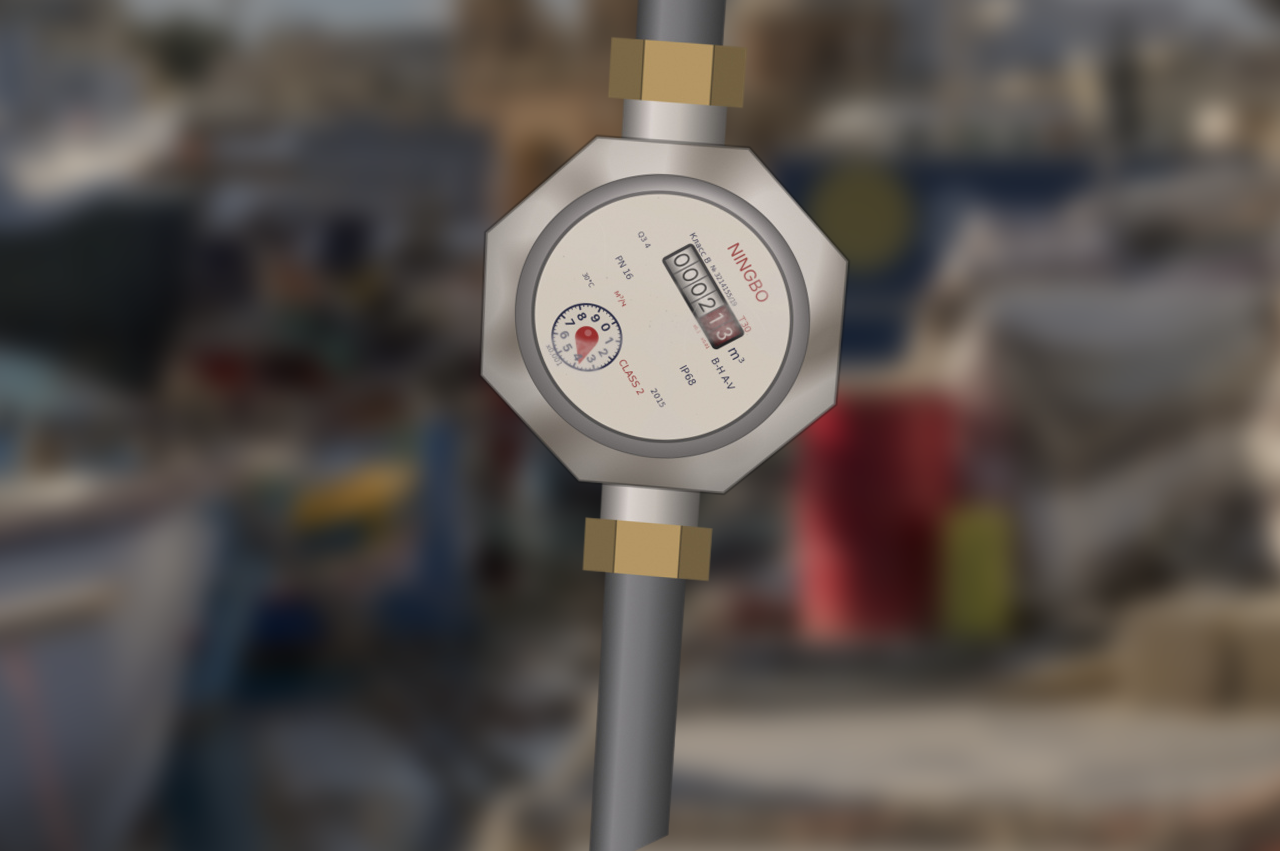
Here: **2.133** m³
